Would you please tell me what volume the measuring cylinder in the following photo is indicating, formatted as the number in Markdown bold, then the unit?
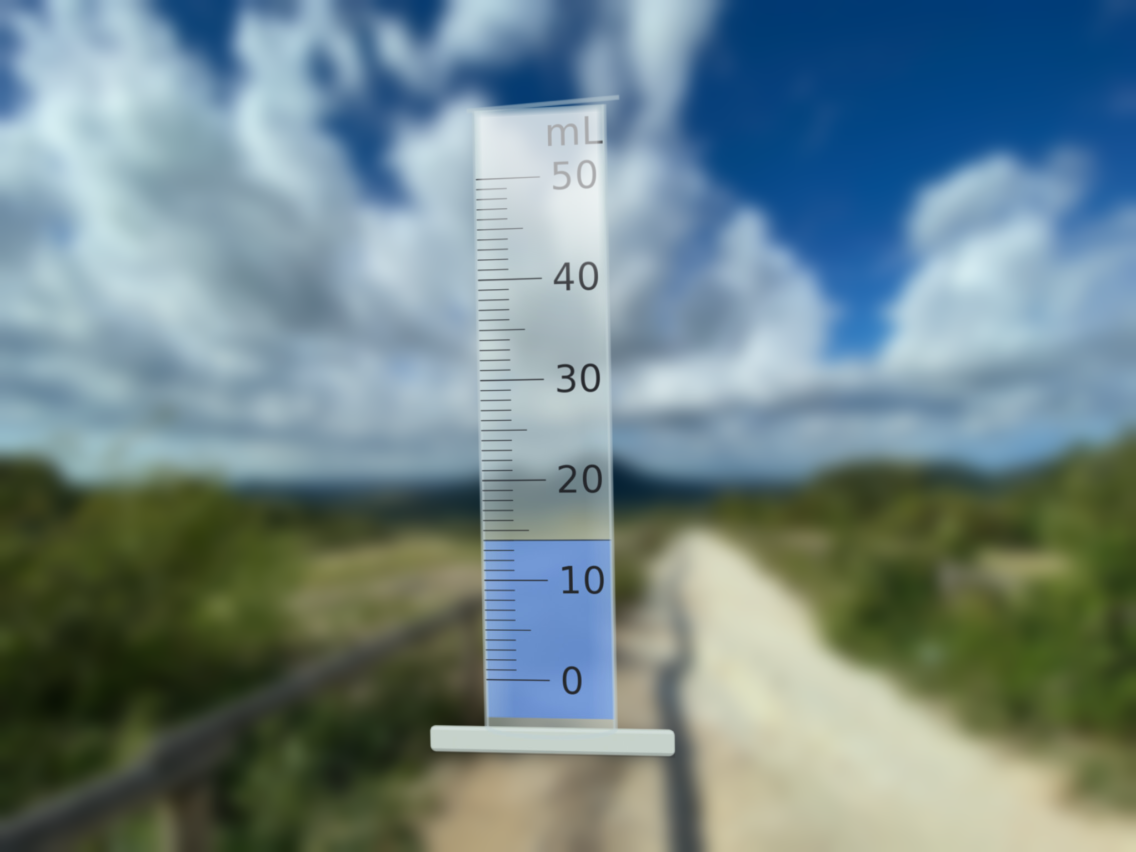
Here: **14** mL
